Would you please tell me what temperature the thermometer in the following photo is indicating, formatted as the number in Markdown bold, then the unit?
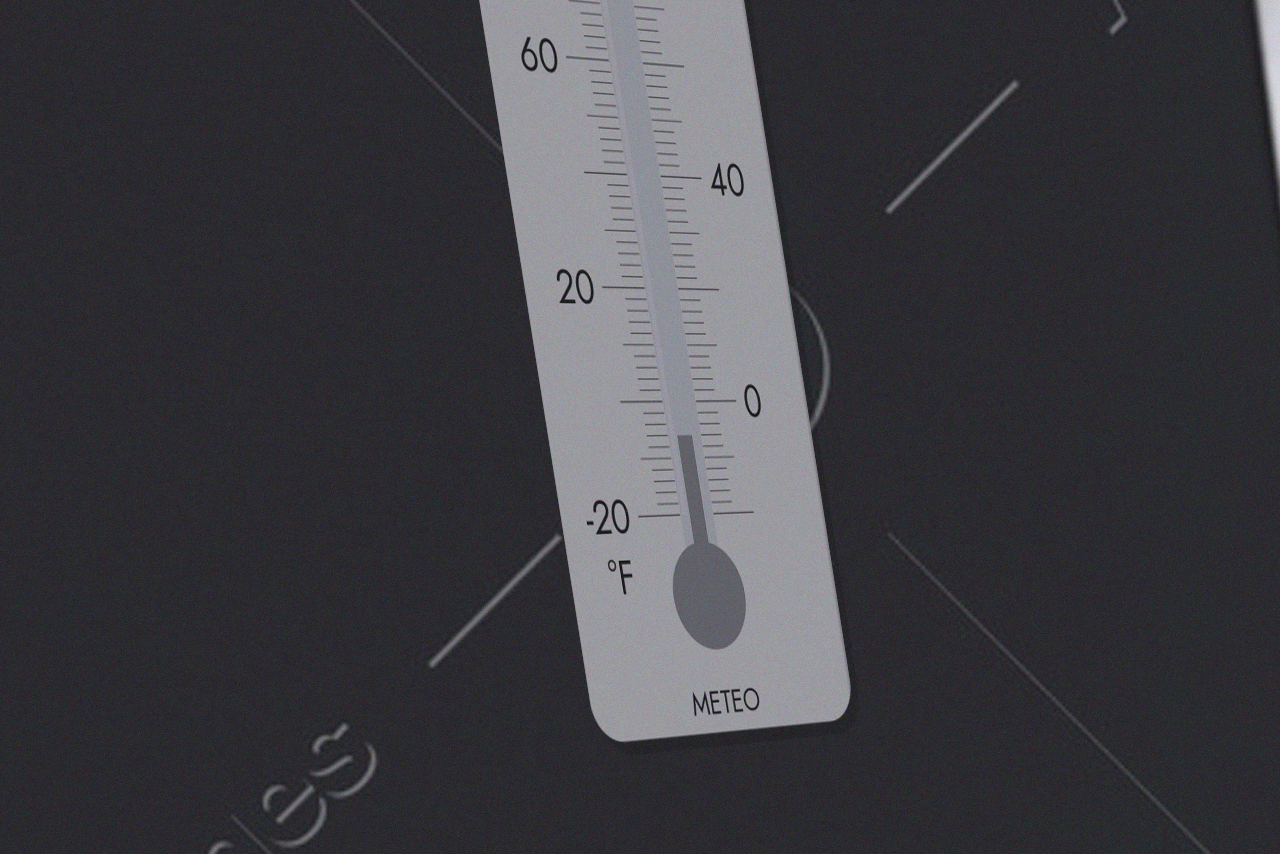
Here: **-6** °F
